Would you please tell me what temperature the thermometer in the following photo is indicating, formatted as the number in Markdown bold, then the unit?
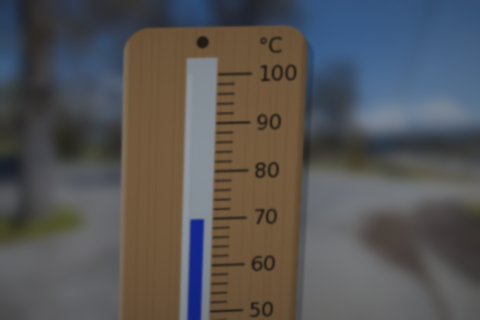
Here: **70** °C
